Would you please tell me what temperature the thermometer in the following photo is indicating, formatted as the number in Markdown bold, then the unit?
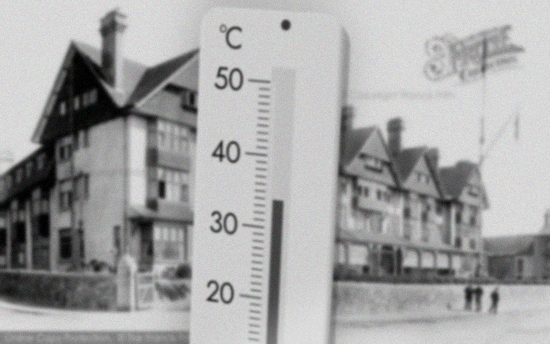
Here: **34** °C
